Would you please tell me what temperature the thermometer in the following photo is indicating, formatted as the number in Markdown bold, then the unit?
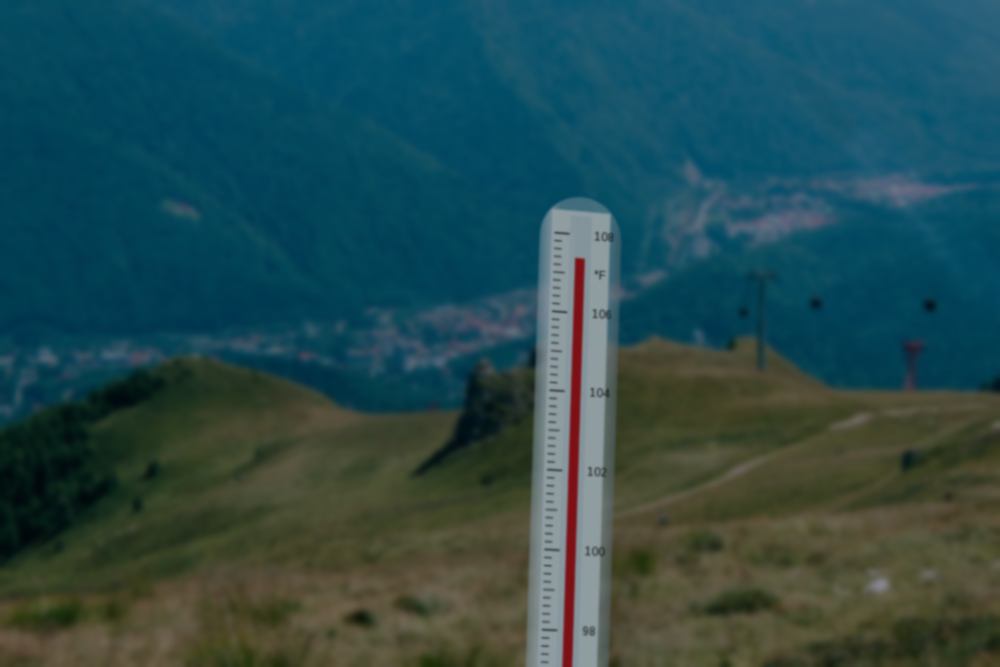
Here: **107.4** °F
